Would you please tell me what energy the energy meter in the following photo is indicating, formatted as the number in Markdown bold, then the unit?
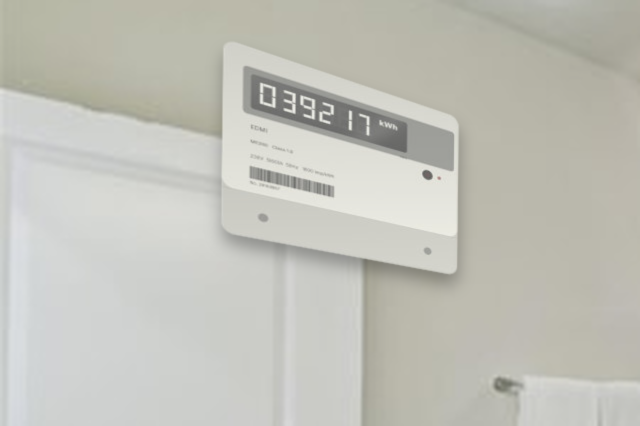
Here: **39217** kWh
